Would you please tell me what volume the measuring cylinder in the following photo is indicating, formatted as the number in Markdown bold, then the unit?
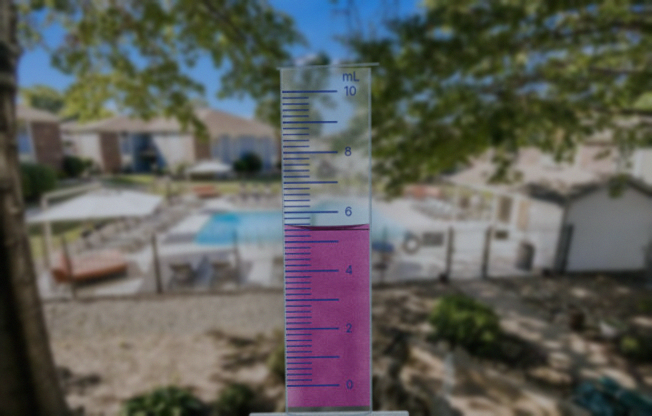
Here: **5.4** mL
